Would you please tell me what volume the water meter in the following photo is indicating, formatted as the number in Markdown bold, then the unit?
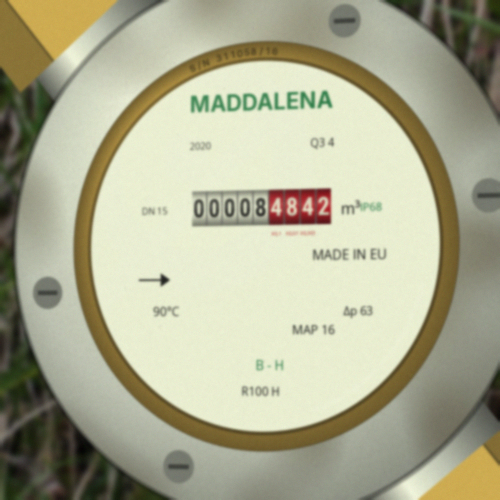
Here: **8.4842** m³
